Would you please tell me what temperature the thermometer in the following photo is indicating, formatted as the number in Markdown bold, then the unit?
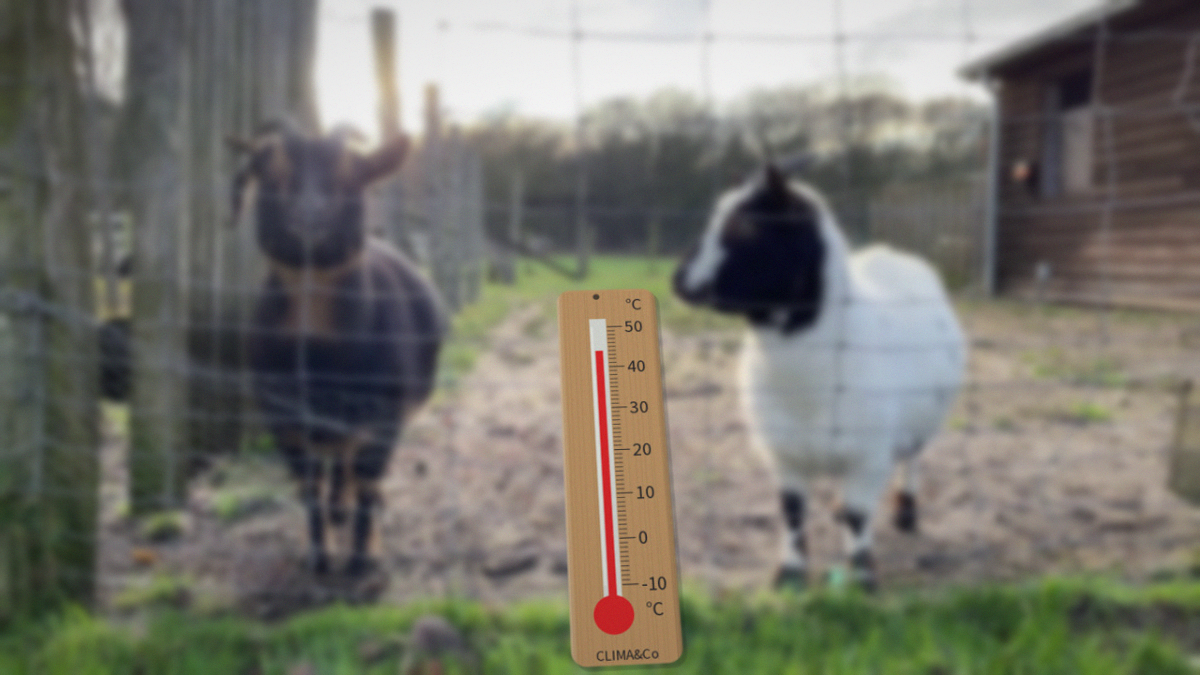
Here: **44** °C
